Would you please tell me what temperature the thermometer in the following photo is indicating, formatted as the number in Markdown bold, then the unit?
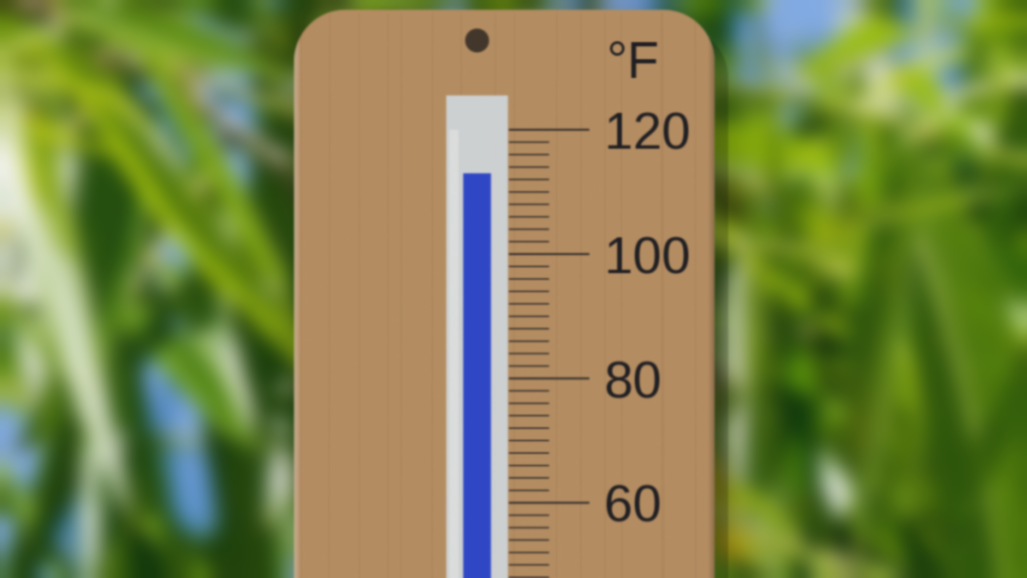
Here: **113** °F
